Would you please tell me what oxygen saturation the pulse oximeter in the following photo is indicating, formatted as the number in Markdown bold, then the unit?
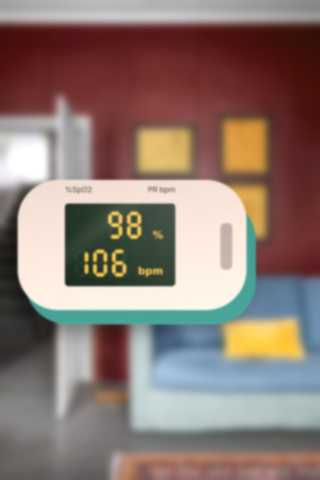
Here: **98** %
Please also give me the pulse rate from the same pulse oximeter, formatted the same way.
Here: **106** bpm
